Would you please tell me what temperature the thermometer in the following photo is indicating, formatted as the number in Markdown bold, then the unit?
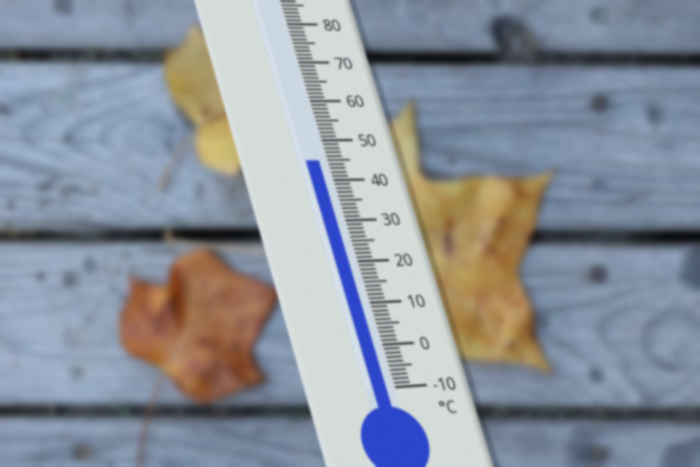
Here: **45** °C
